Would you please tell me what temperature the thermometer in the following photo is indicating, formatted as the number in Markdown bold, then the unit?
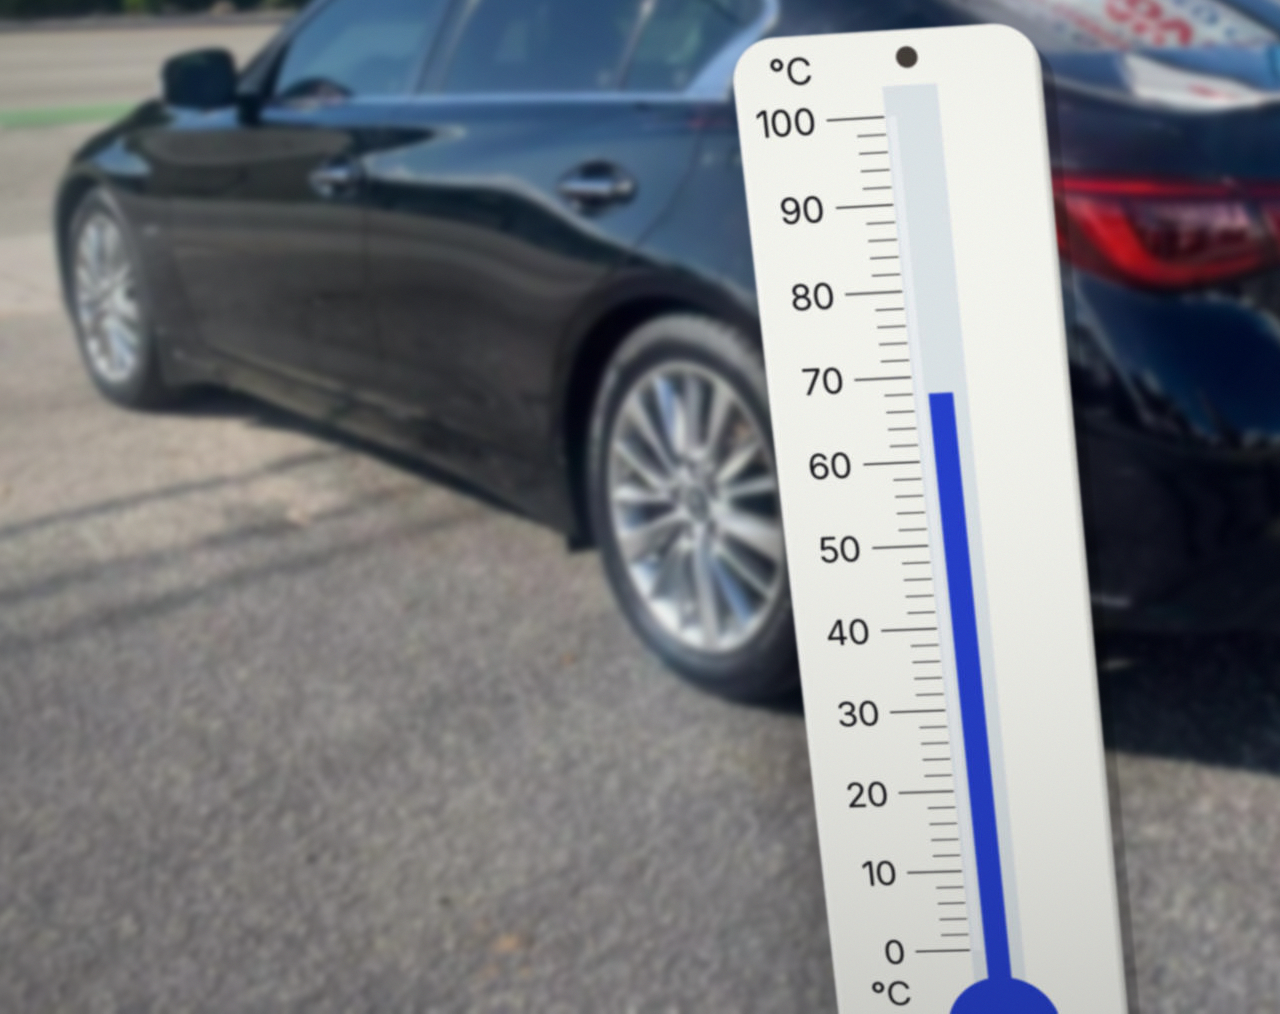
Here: **68** °C
